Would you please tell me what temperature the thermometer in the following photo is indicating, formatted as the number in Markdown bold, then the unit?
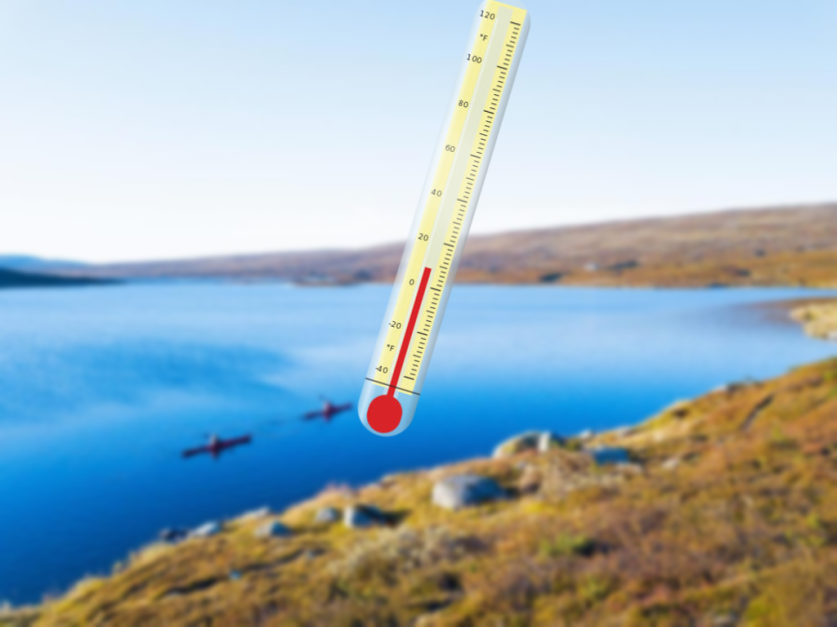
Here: **8** °F
